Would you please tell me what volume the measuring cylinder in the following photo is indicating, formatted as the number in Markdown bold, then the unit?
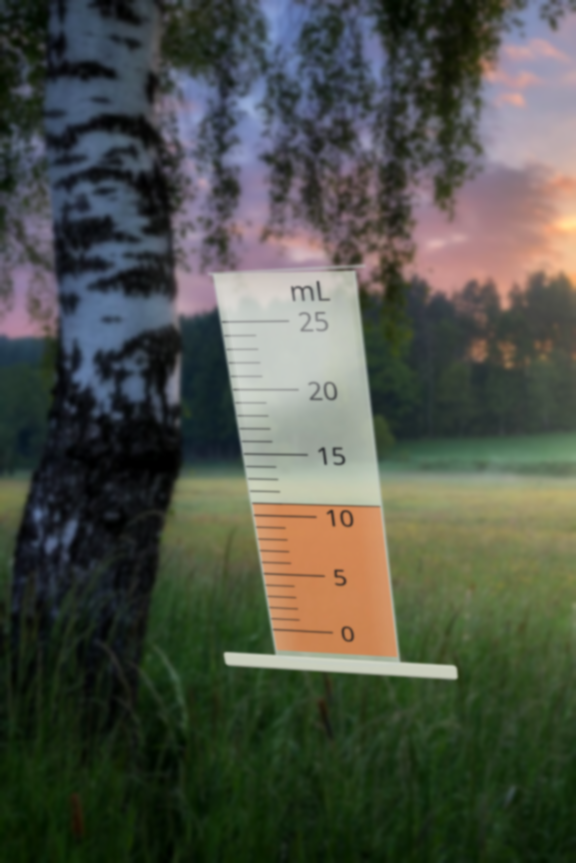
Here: **11** mL
